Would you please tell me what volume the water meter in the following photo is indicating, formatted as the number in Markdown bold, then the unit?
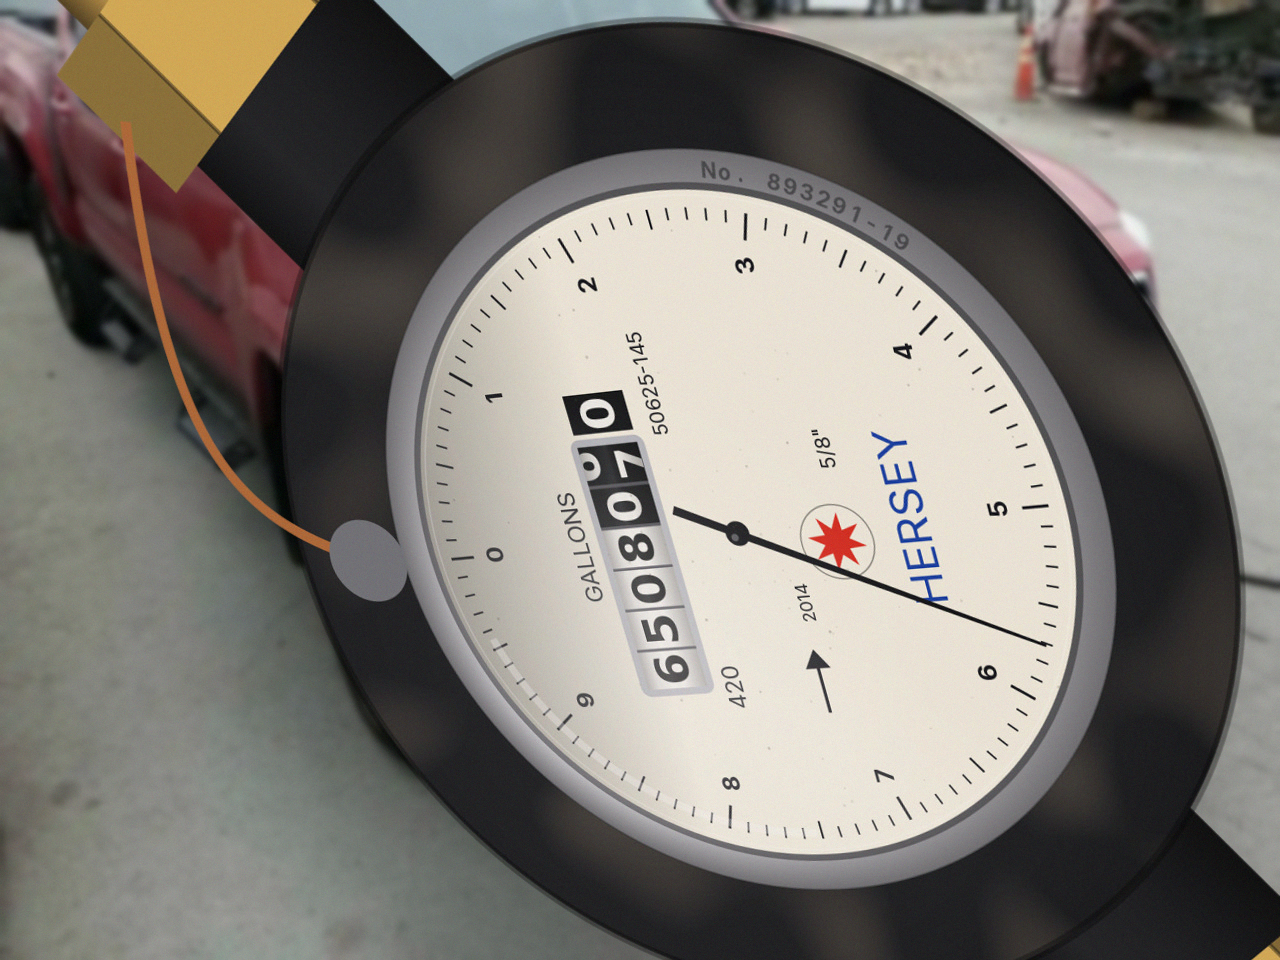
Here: **6508065.7** gal
